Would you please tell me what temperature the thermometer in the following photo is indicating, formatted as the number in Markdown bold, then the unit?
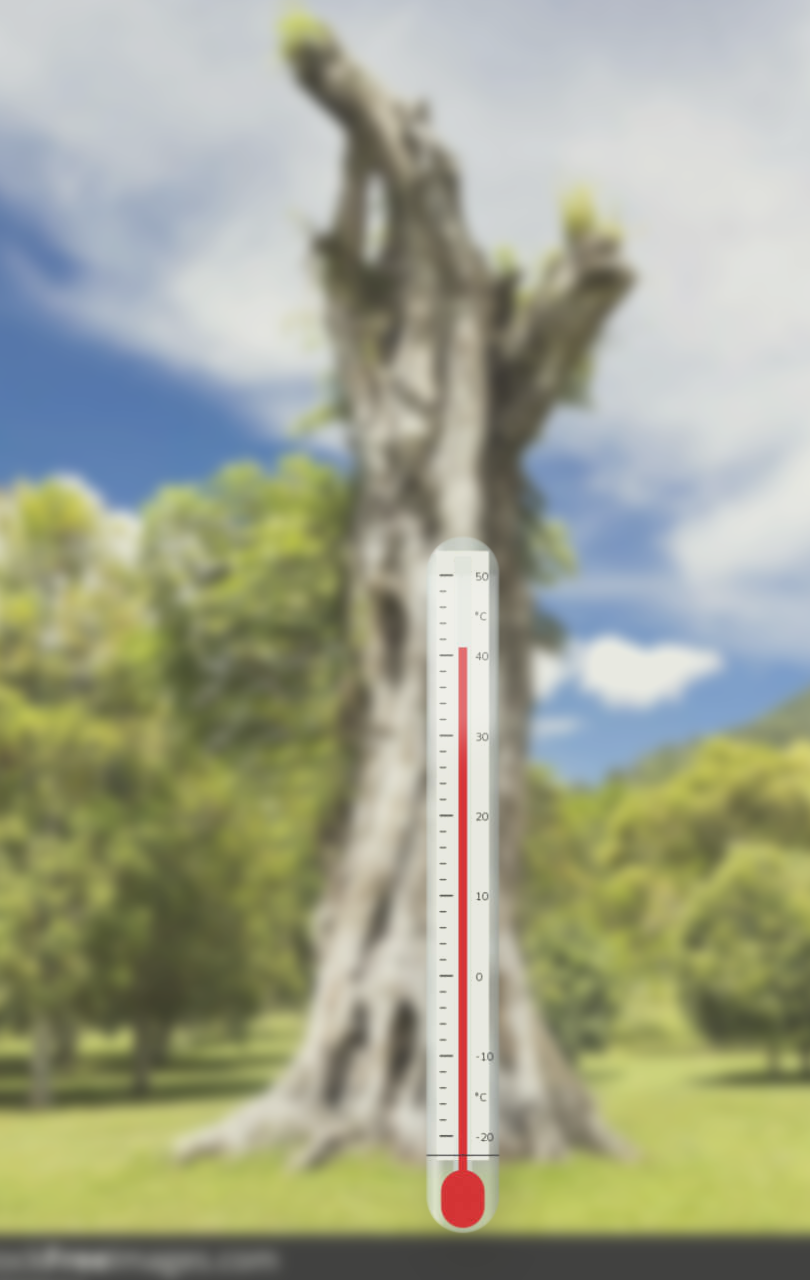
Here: **41** °C
